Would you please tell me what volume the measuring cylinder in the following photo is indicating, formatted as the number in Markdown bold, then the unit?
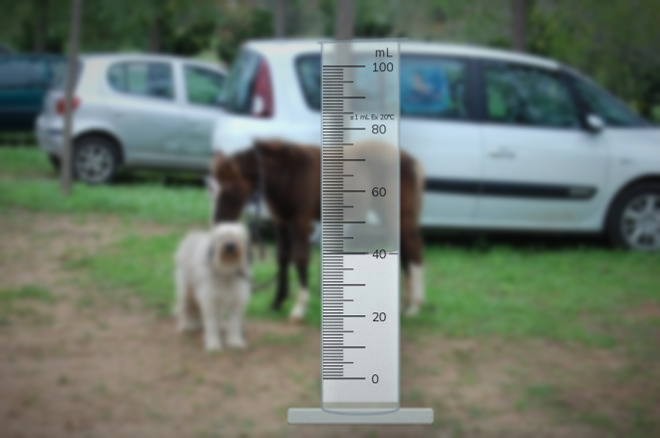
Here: **40** mL
